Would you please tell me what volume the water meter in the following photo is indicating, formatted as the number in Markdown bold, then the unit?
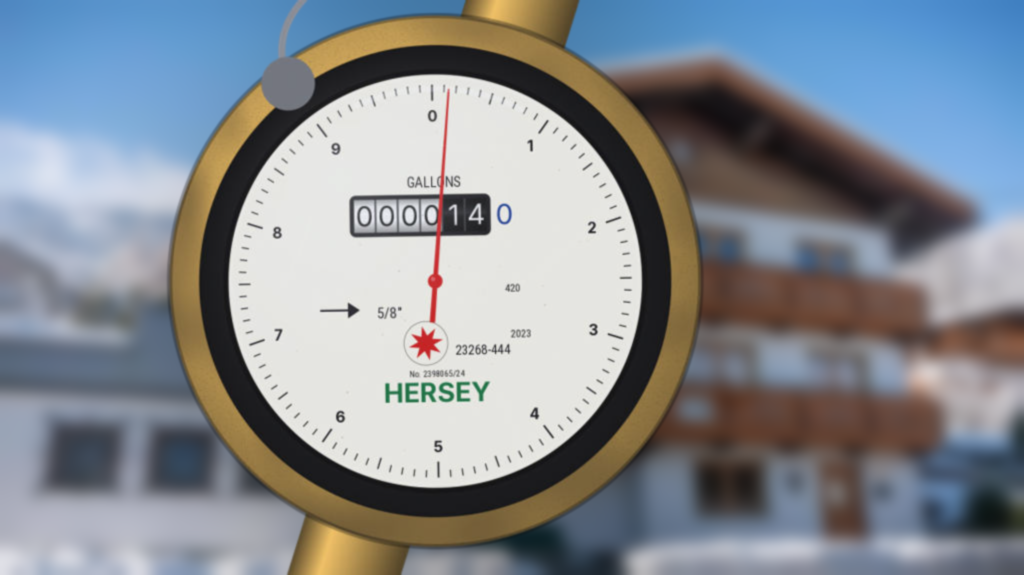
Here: **140.1** gal
